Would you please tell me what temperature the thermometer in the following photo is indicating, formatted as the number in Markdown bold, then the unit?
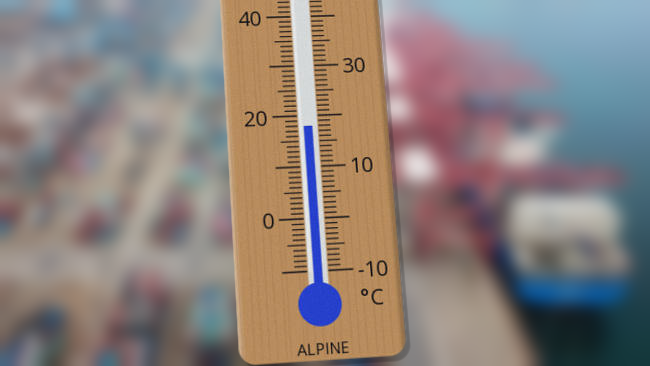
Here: **18** °C
